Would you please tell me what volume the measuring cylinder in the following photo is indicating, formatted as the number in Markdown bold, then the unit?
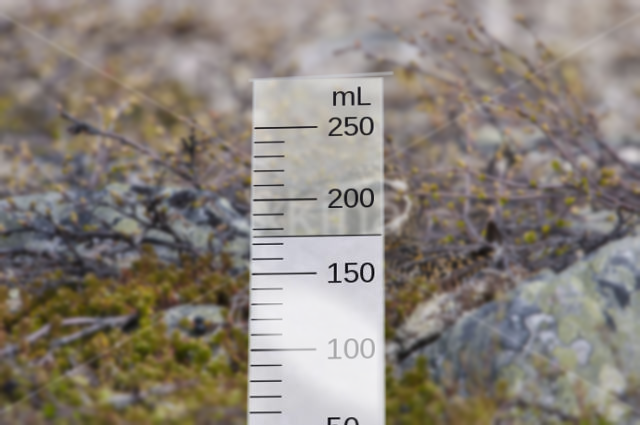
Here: **175** mL
